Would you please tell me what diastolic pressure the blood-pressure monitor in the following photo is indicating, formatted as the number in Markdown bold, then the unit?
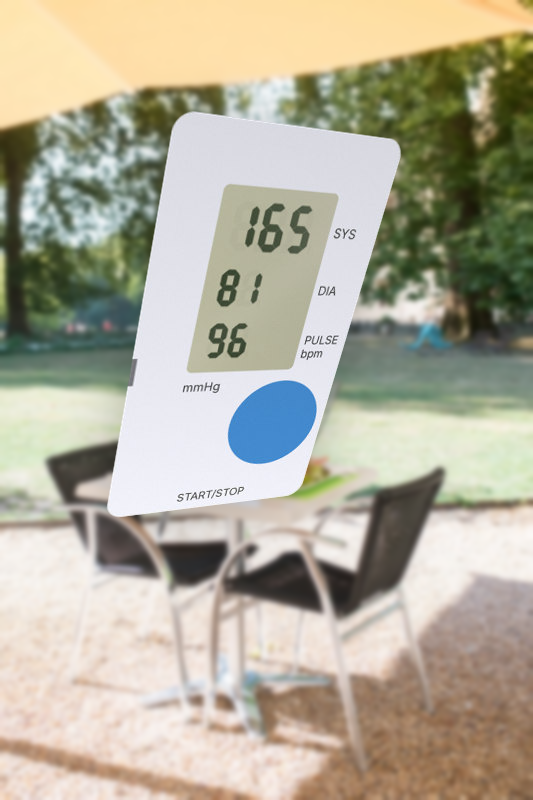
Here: **81** mmHg
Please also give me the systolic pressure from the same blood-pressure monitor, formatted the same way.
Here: **165** mmHg
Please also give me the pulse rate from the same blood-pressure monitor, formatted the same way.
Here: **96** bpm
